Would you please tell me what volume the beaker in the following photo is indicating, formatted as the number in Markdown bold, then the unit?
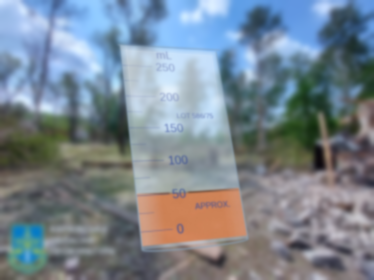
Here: **50** mL
